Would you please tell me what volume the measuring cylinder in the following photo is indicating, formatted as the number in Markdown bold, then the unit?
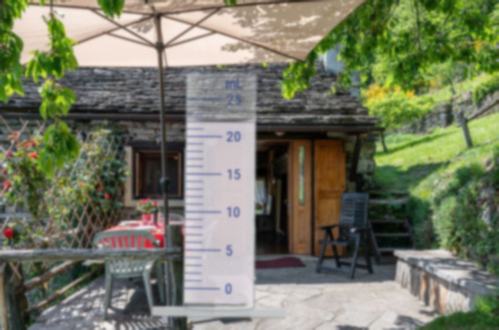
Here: **22** mL
